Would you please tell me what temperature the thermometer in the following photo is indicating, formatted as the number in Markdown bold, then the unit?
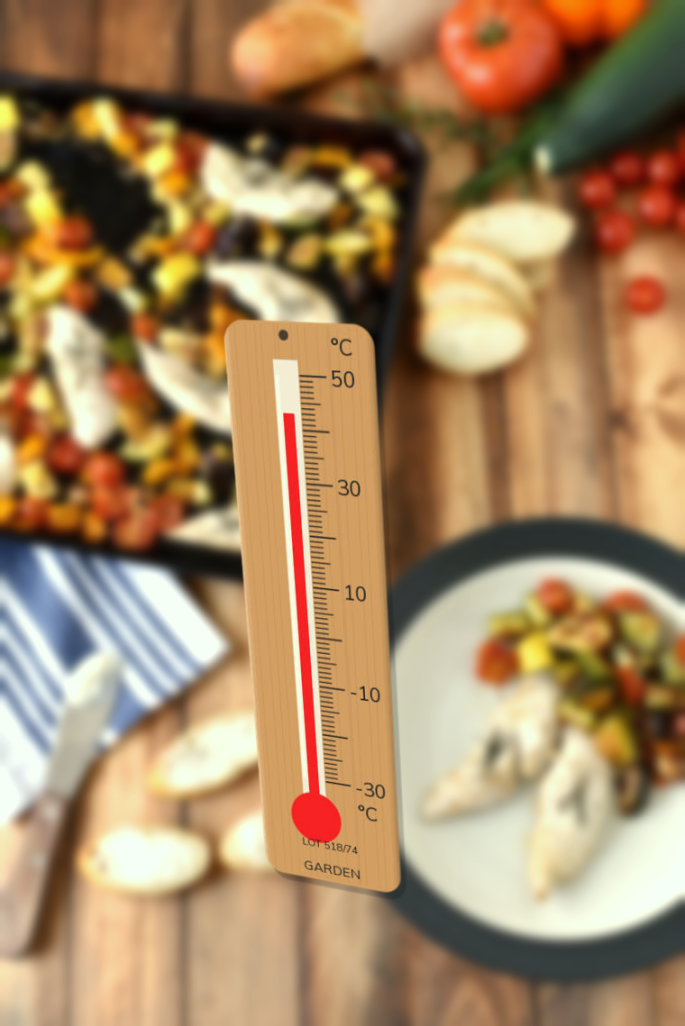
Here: **43** °C
